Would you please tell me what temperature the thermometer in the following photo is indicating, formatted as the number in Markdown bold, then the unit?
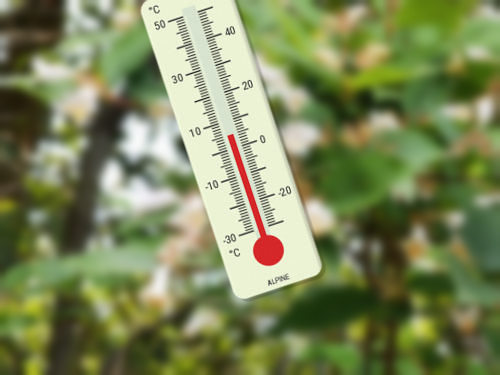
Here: **5** °C
